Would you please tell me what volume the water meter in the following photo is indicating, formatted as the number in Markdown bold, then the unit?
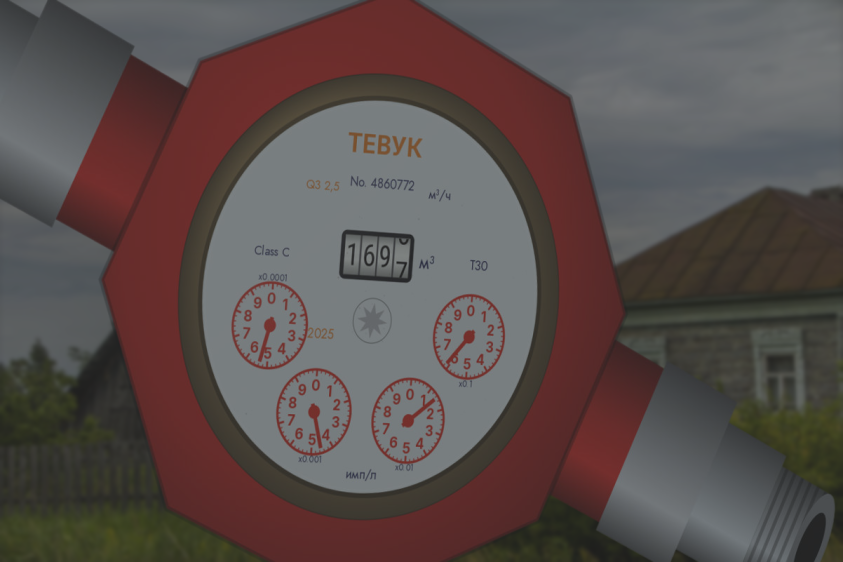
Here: **1696.6145** m³
